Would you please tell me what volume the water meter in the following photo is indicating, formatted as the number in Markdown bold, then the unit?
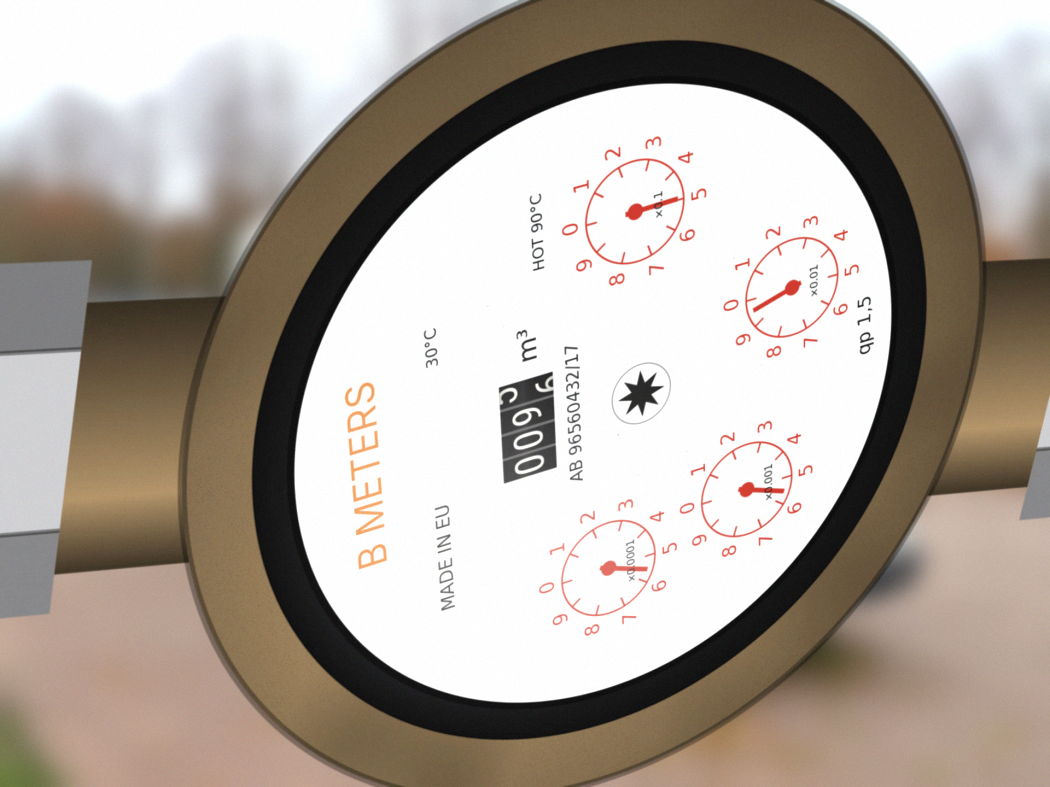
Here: **95.4955** m³
